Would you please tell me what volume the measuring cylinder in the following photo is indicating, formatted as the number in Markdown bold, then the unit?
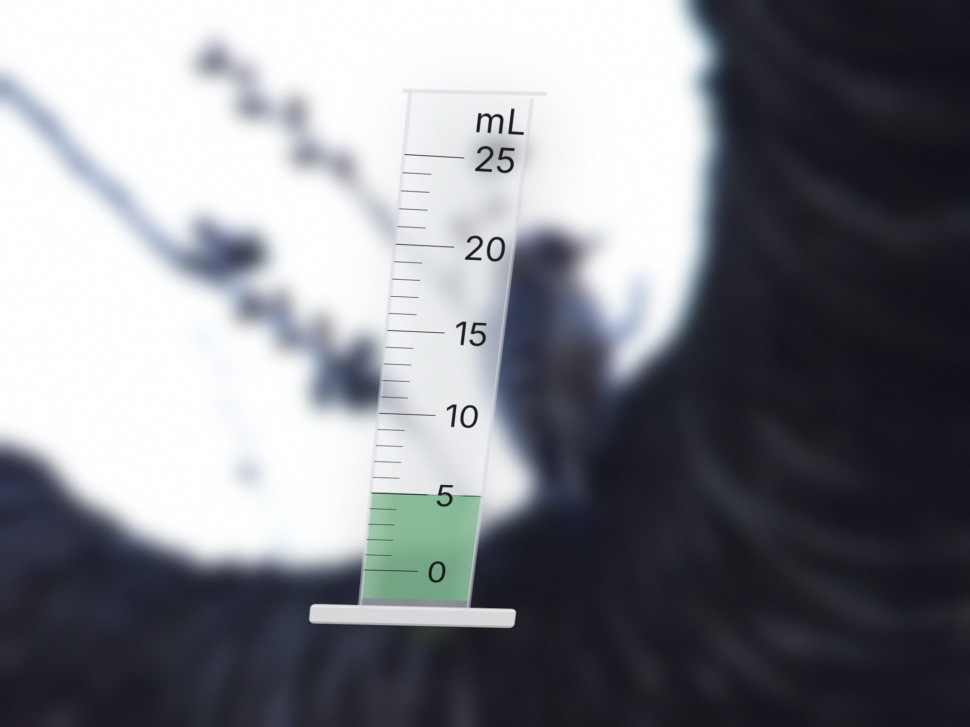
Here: **5** mL
